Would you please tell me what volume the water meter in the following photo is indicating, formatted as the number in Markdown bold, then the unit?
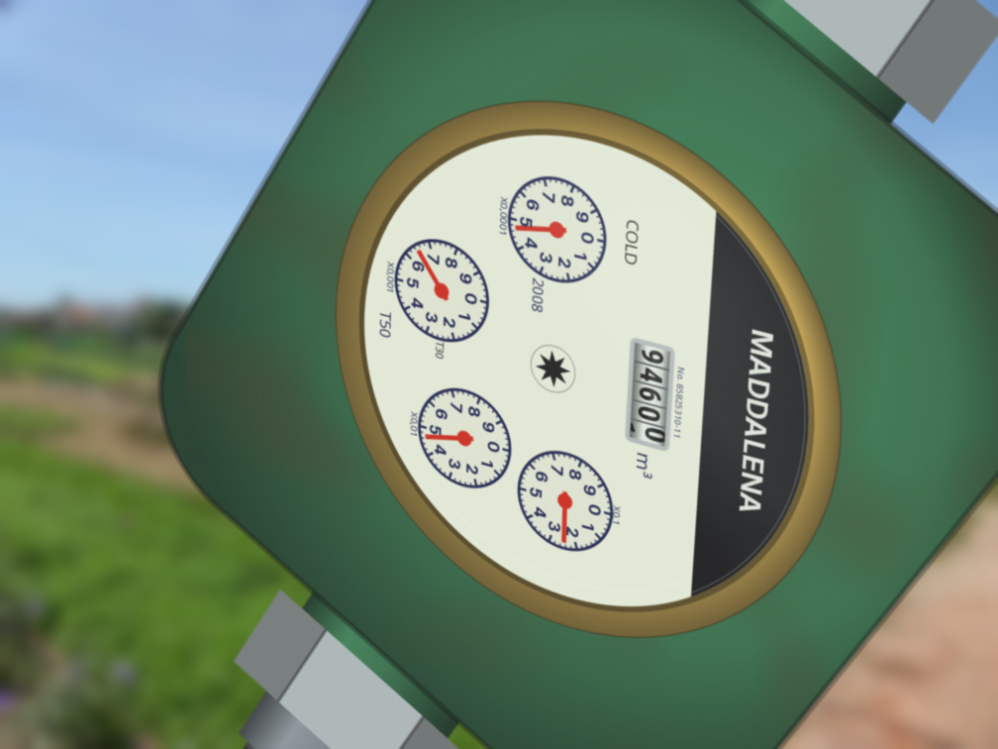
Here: **94600.2464** m³
